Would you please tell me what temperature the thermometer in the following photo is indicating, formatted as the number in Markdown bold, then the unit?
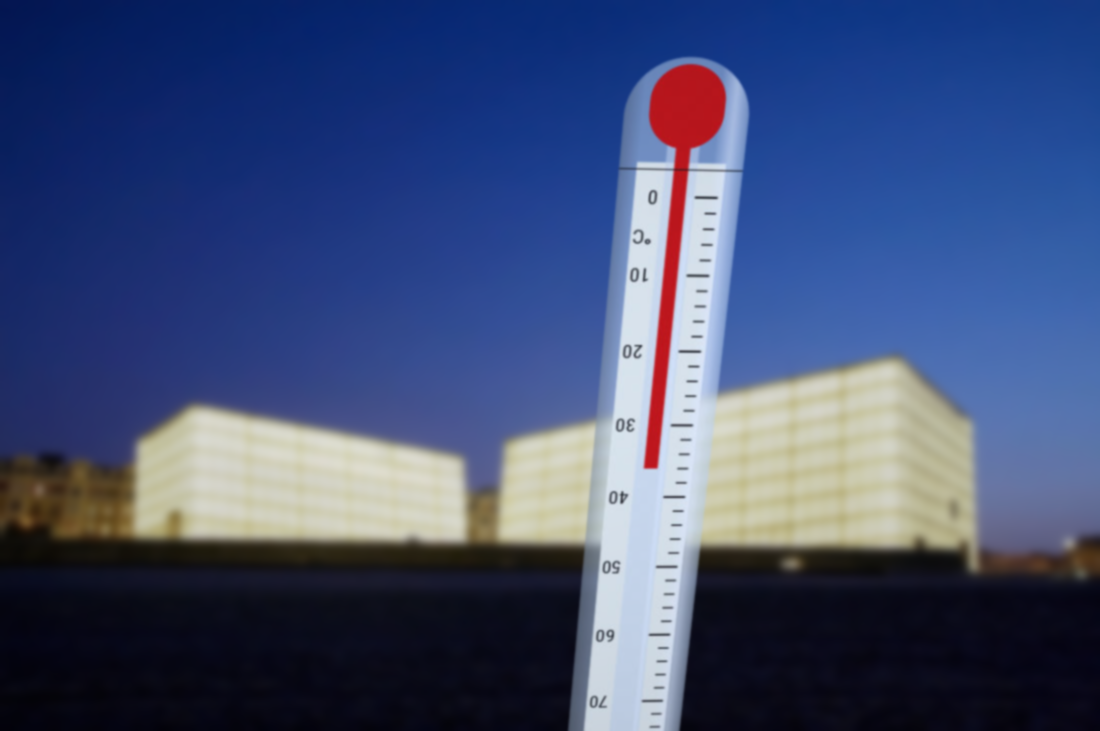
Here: **36** °C
